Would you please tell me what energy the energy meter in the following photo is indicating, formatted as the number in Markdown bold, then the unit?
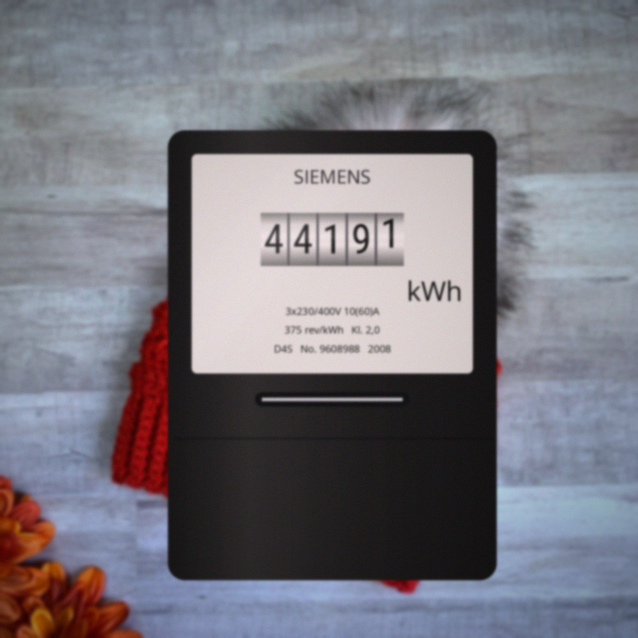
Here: **44191** kWh
